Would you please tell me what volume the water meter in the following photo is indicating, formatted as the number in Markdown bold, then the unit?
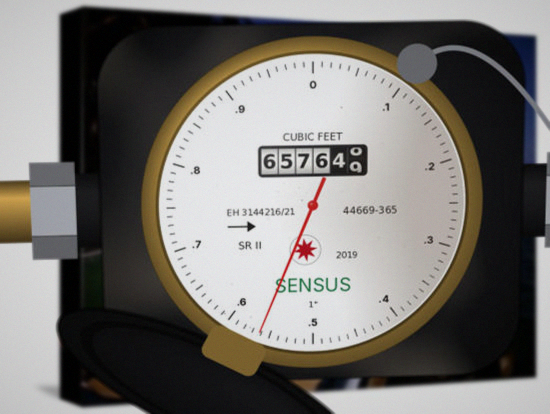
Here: **657648.56** ft³
